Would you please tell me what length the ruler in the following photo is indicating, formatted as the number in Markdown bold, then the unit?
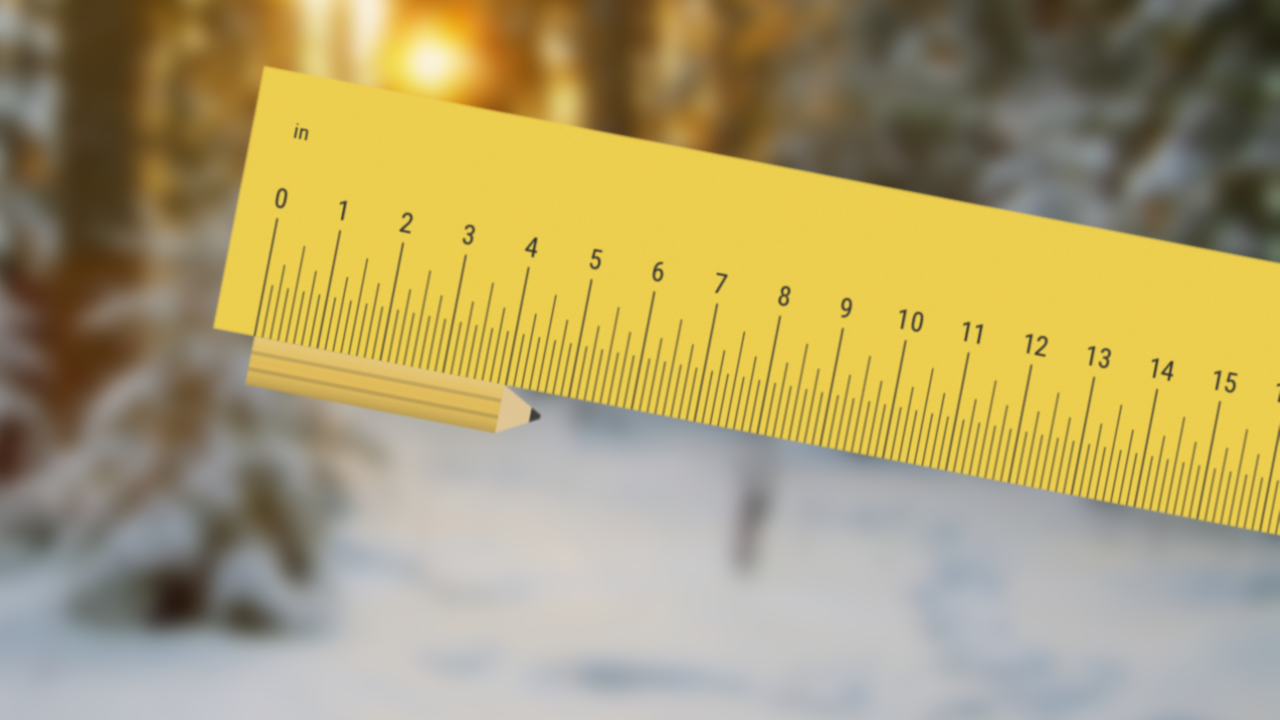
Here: **4.625** in
